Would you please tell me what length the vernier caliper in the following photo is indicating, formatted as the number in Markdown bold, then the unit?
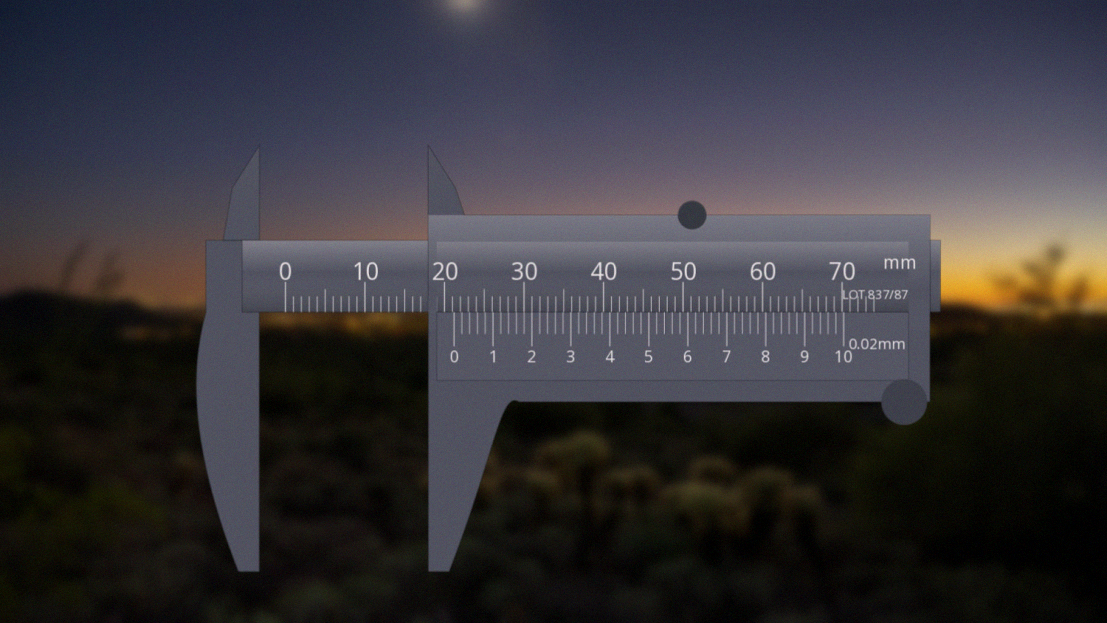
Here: **21.2** mm
